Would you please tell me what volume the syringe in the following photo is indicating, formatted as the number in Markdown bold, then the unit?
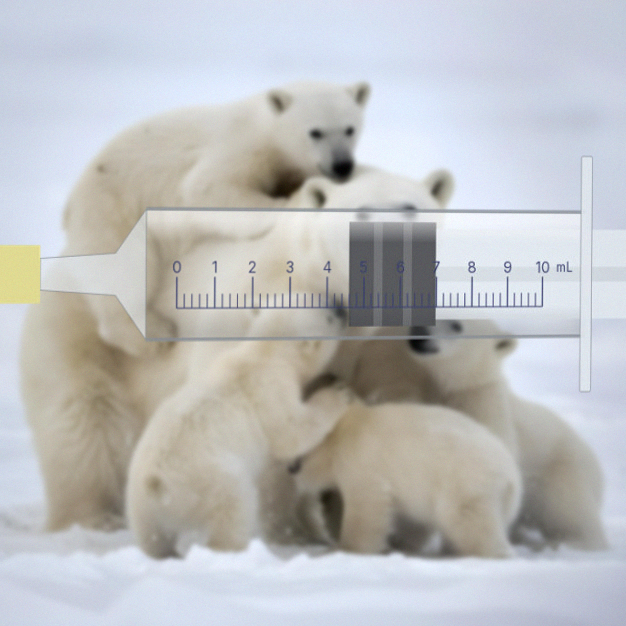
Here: **4.6** mL
